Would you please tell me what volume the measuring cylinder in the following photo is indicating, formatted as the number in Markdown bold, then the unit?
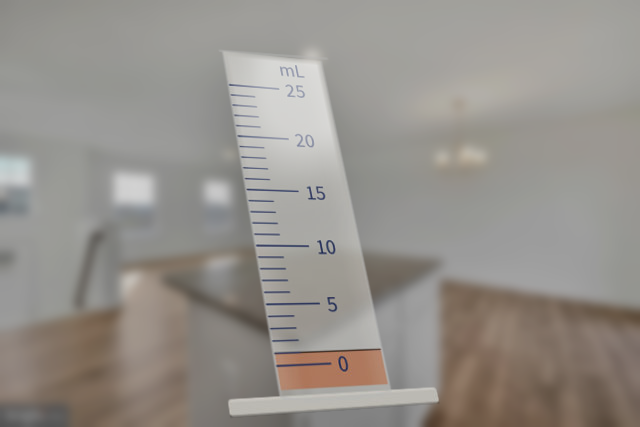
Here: **1** mL
